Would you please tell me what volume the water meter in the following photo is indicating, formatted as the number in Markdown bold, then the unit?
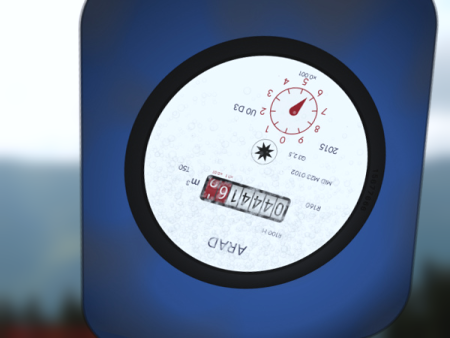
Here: **4441.615** m³
